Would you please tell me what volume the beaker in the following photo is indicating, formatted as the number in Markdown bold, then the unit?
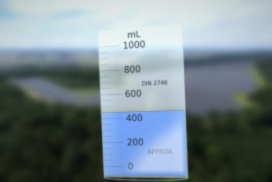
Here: **450** mL
